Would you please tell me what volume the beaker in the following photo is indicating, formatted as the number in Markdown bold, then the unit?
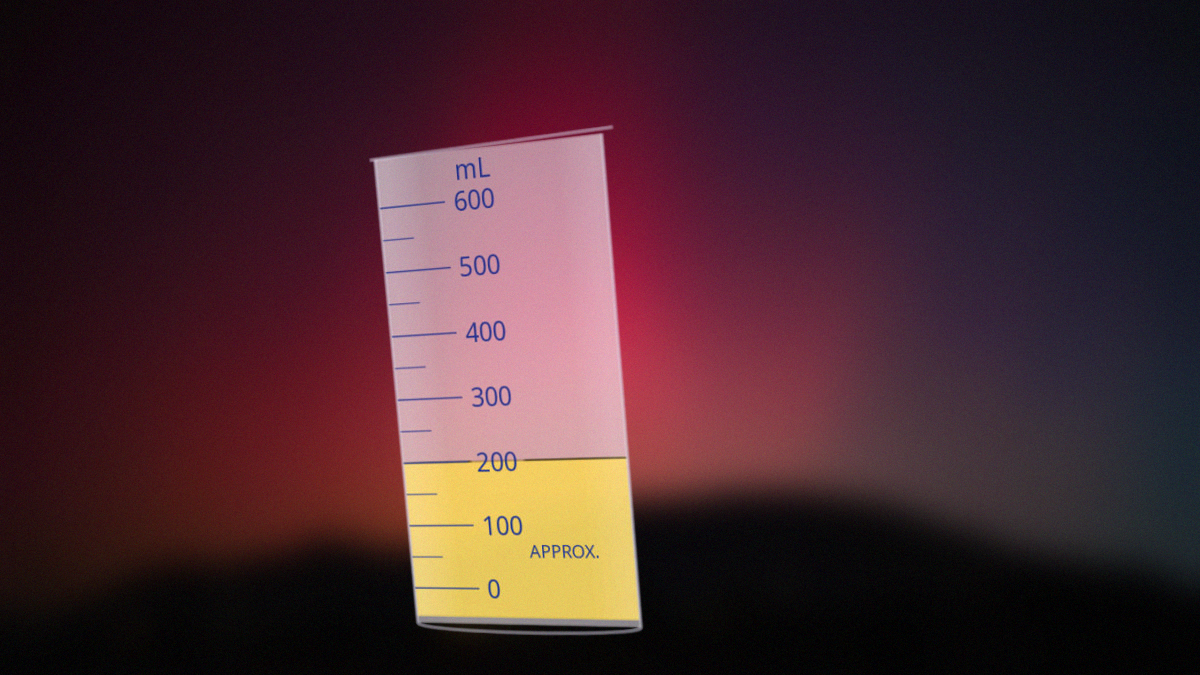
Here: **200** mL
